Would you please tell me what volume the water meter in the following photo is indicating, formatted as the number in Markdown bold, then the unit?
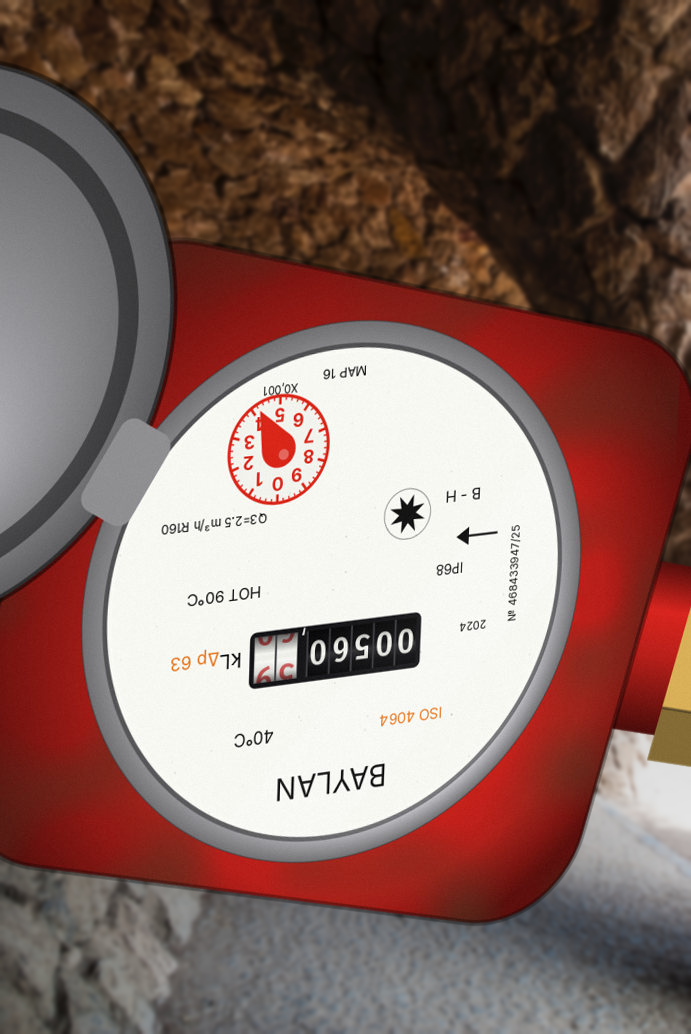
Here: **560.594** kL
